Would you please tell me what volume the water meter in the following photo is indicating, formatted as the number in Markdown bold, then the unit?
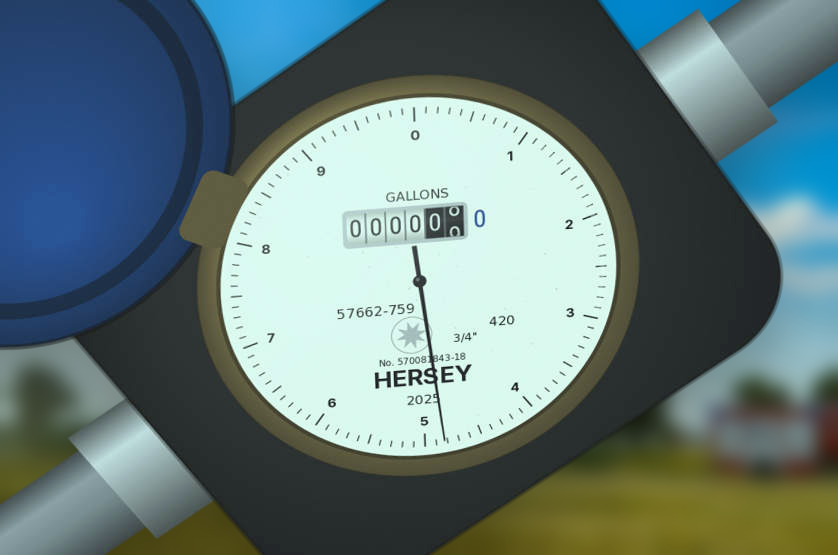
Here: **84.8** gal
